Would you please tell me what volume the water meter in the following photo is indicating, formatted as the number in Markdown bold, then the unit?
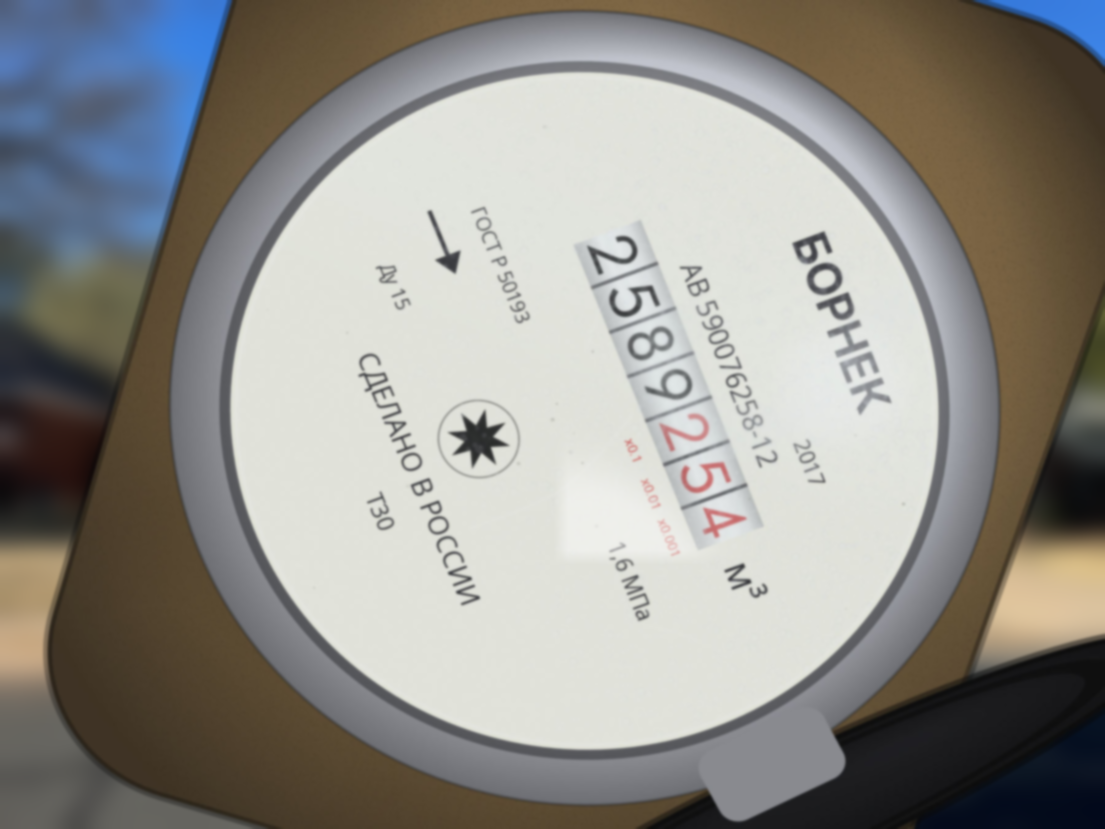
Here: **2589.254** m³
